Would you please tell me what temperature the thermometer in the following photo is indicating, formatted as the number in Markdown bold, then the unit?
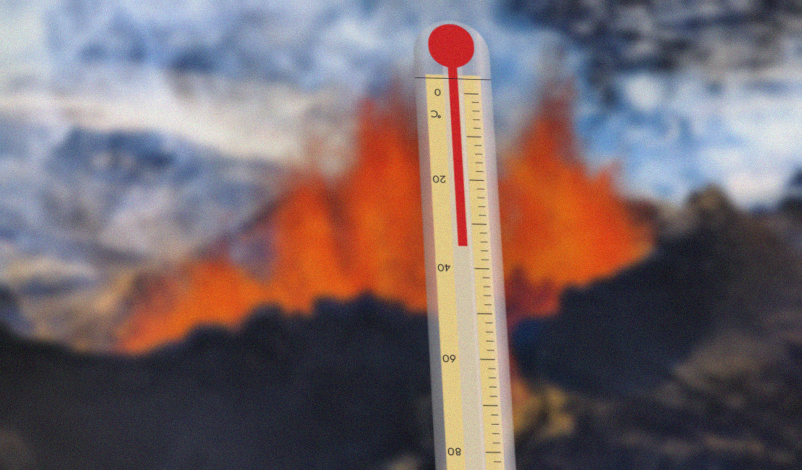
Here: **35** °C
